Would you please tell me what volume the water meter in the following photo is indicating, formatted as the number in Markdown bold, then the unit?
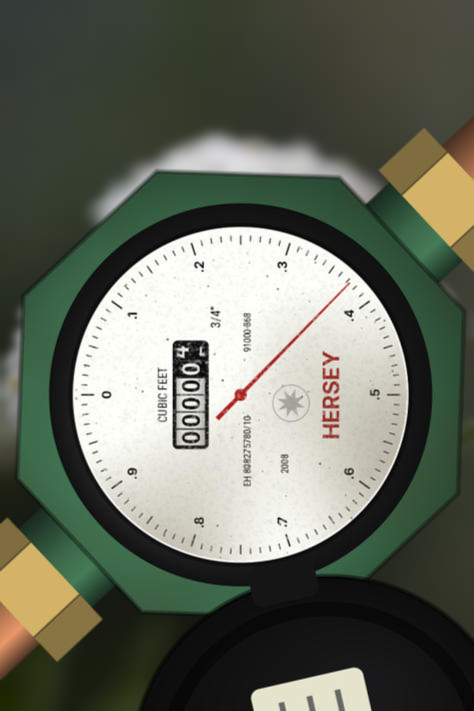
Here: **4.37** ft³
